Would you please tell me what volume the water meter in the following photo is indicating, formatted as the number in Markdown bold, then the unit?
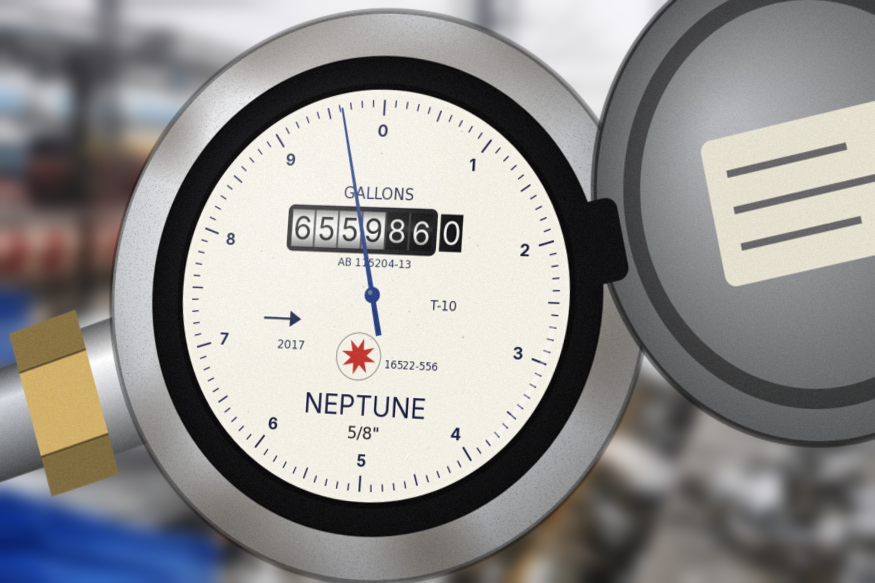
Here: **6559859.6** gal
